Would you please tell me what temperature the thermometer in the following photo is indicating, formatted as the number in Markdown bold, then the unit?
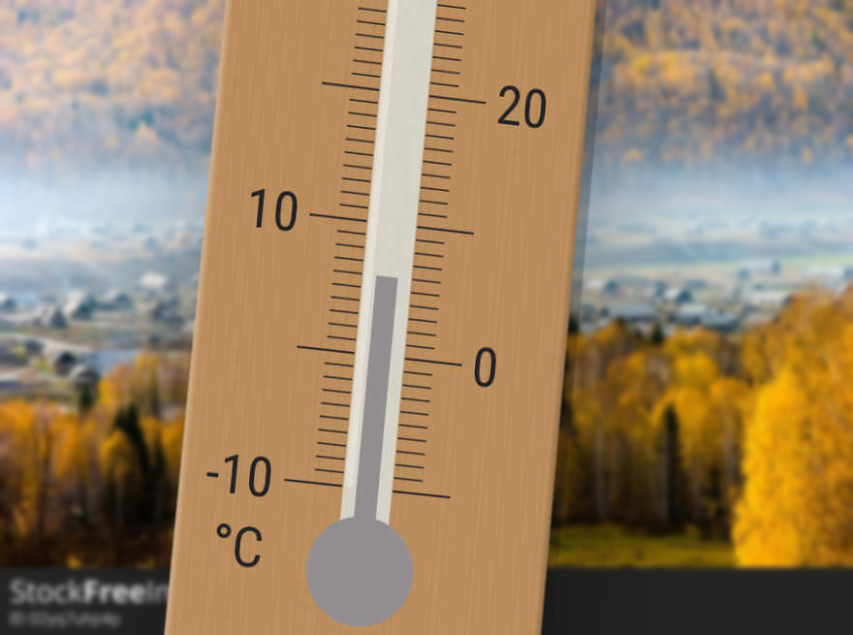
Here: **6** °C
